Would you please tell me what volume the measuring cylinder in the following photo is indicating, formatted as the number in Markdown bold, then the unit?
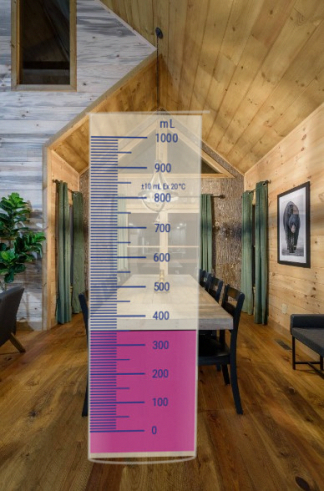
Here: **350** mL
